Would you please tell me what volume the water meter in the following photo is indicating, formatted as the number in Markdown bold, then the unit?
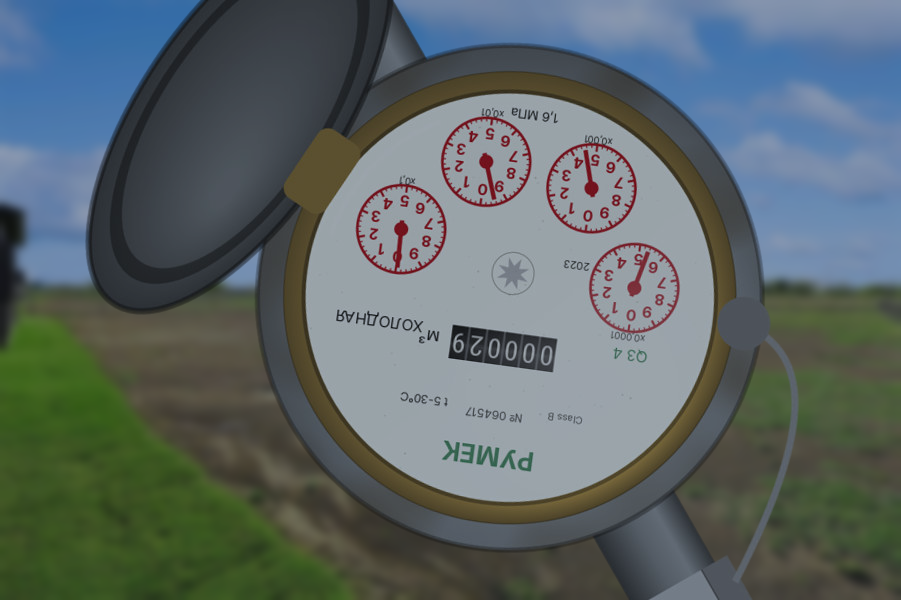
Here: **28.9945** m³
